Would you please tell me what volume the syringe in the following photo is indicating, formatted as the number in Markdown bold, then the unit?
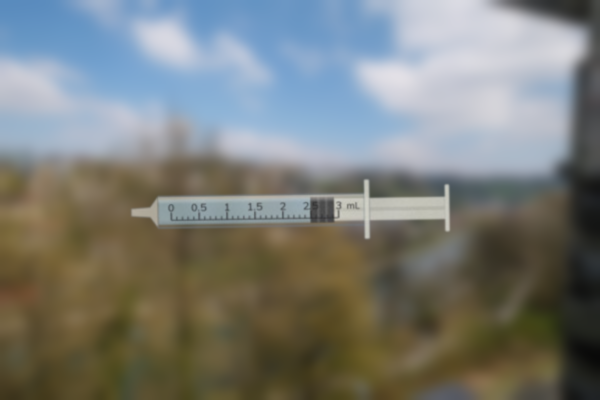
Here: **2.5** mL
